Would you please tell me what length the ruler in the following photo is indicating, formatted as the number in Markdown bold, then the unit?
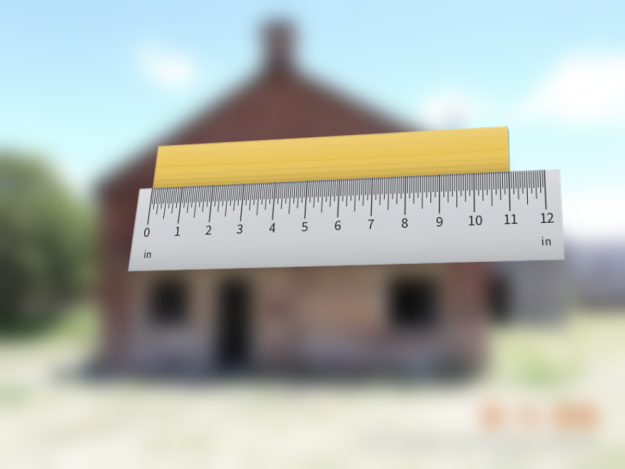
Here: **11** in
